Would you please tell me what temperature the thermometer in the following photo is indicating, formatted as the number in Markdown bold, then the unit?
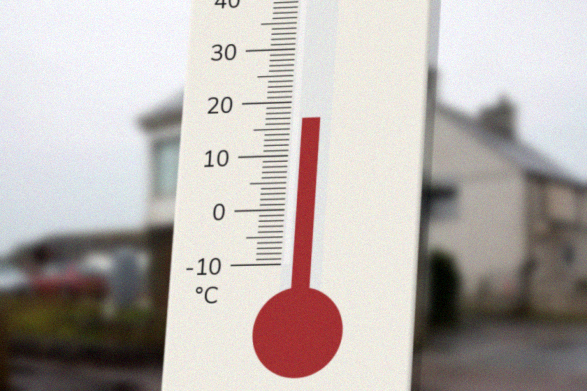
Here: **17** °C
